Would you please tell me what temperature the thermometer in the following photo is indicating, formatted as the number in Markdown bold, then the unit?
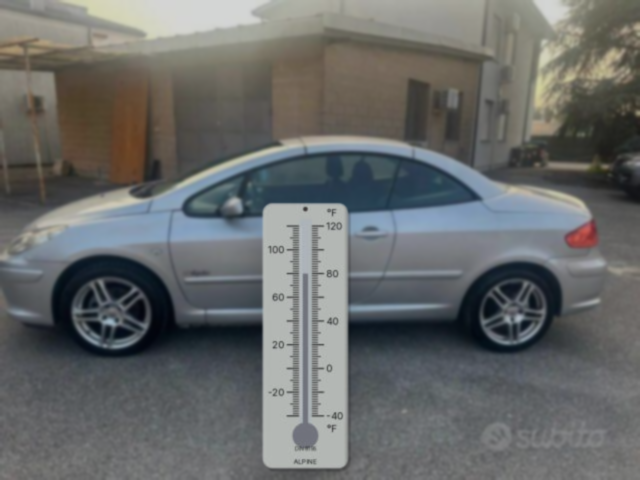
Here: **80** °F
